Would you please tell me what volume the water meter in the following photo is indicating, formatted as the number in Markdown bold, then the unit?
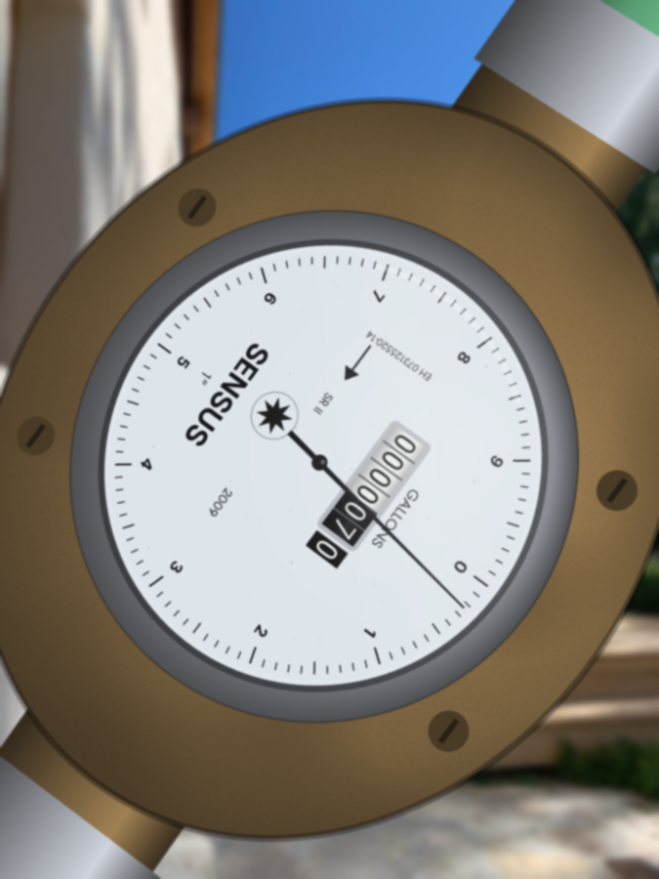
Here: **70.2** gal
